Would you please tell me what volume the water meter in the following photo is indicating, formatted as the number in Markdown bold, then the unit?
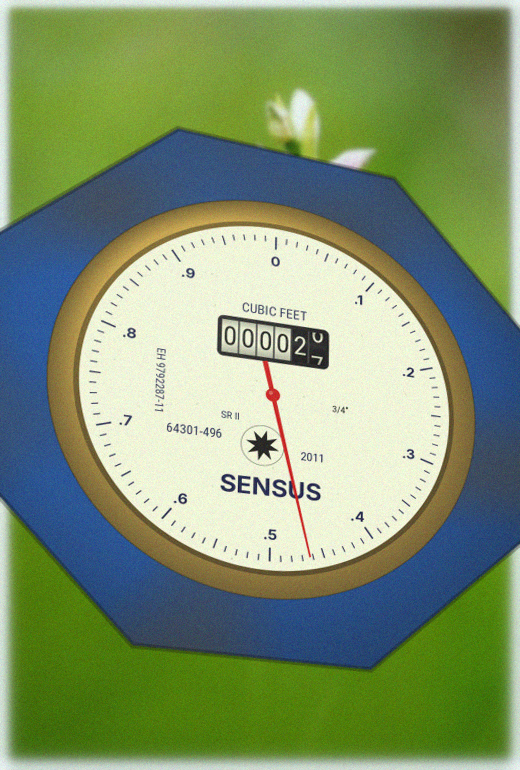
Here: **26.46** ft³
